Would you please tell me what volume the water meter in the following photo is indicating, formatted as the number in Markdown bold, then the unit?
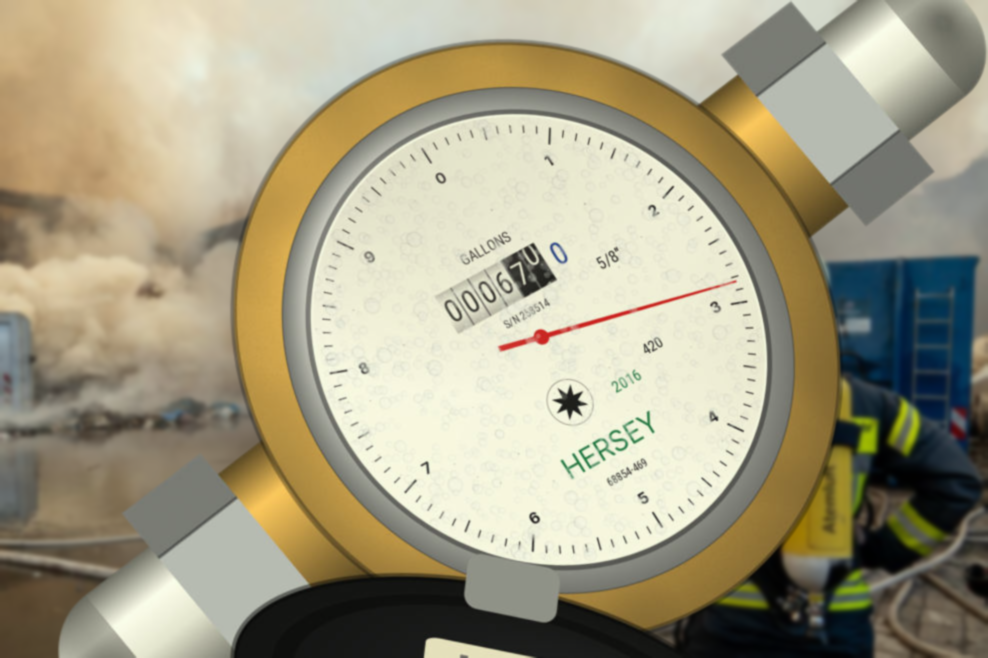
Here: **6702.8** gal
